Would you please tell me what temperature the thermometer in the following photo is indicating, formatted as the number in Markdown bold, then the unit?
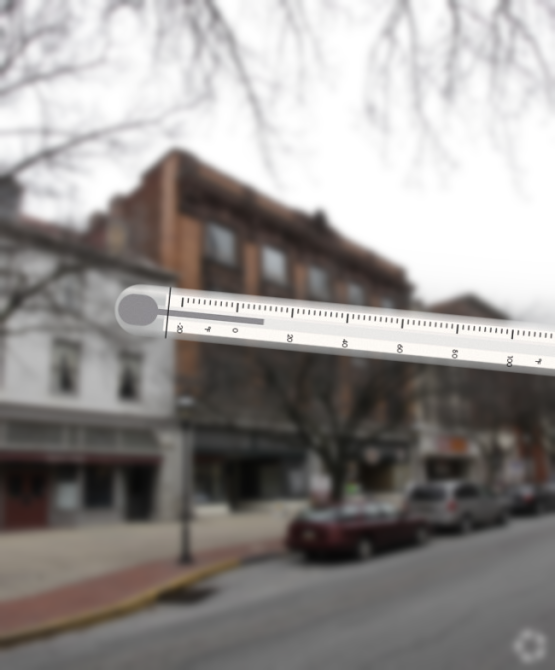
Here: **10** °F
